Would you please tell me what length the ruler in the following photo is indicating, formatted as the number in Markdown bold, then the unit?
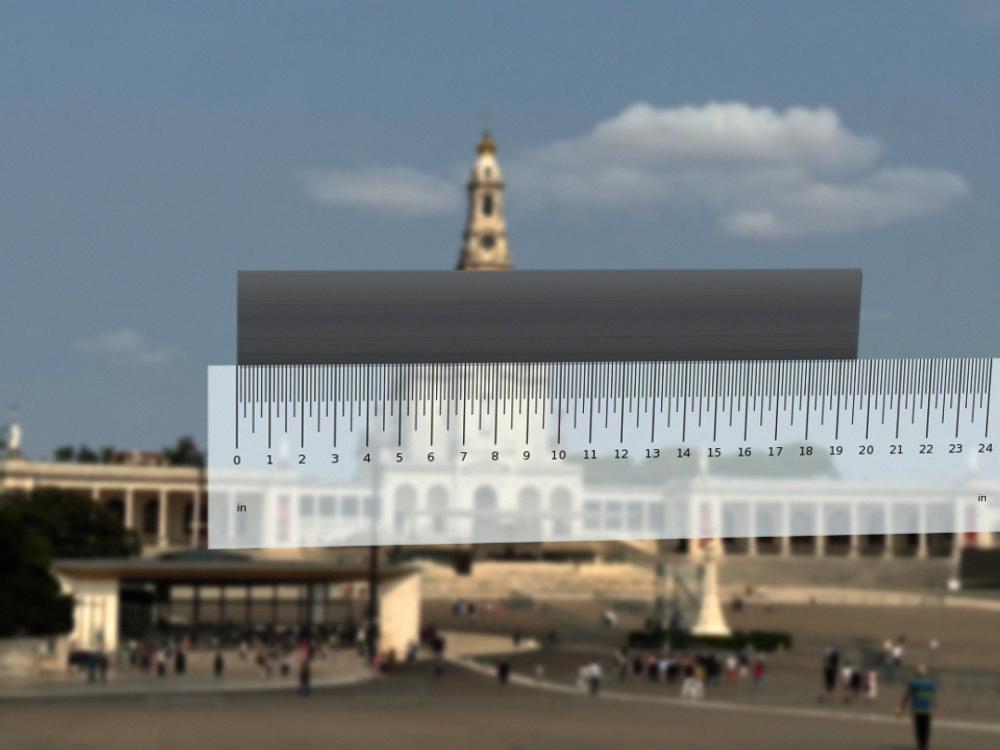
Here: **19.5** in
